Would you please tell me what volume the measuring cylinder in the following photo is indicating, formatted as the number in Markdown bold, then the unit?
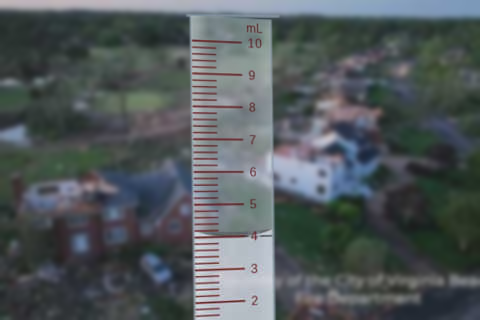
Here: **4** mL
